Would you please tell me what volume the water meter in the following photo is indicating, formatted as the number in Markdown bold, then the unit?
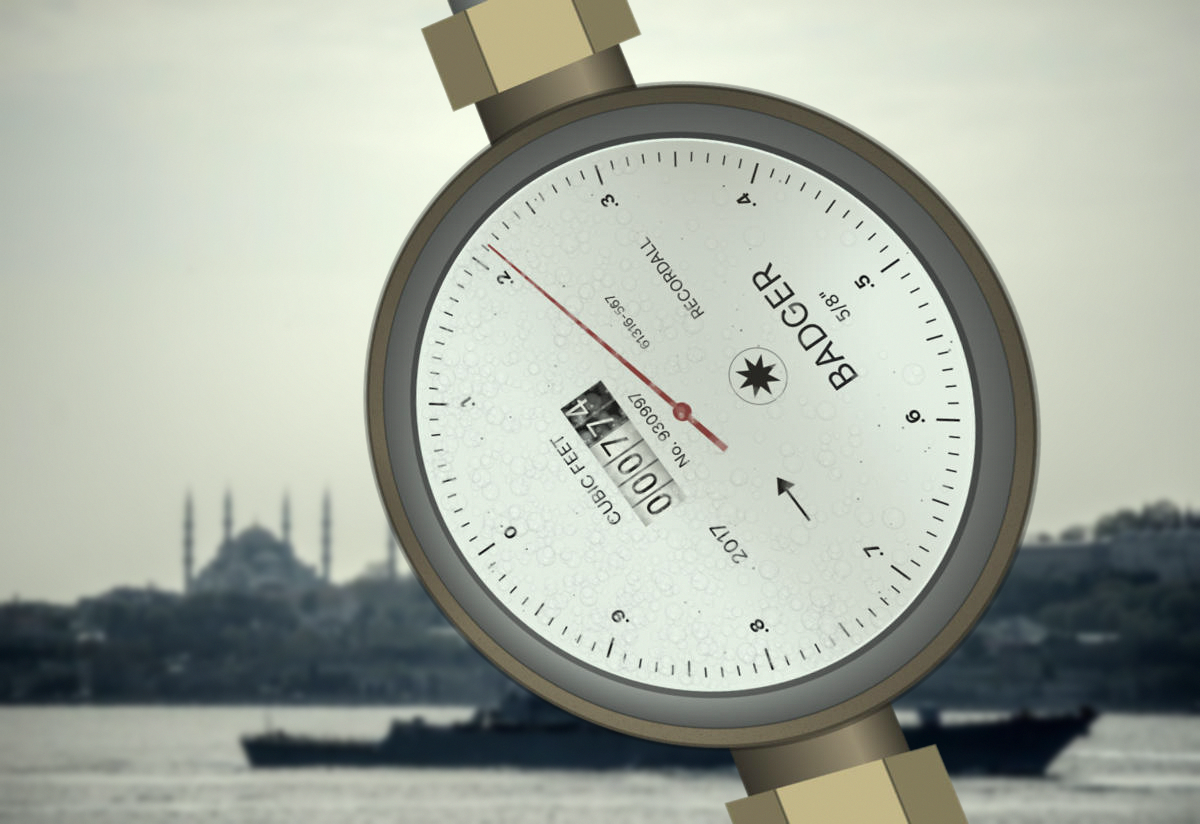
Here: **774.21** ft³
